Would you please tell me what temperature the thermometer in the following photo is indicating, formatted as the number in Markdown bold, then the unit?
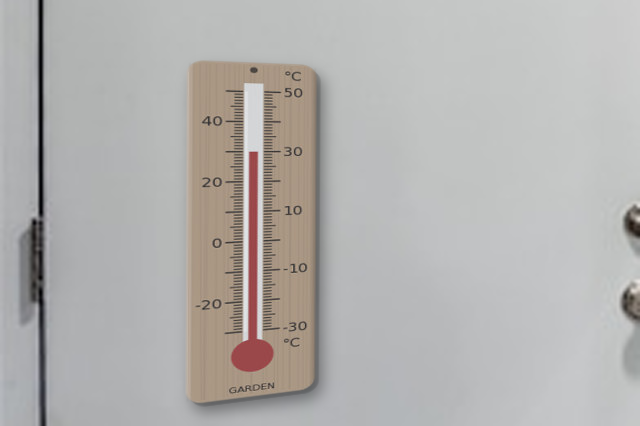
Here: **30** °C
